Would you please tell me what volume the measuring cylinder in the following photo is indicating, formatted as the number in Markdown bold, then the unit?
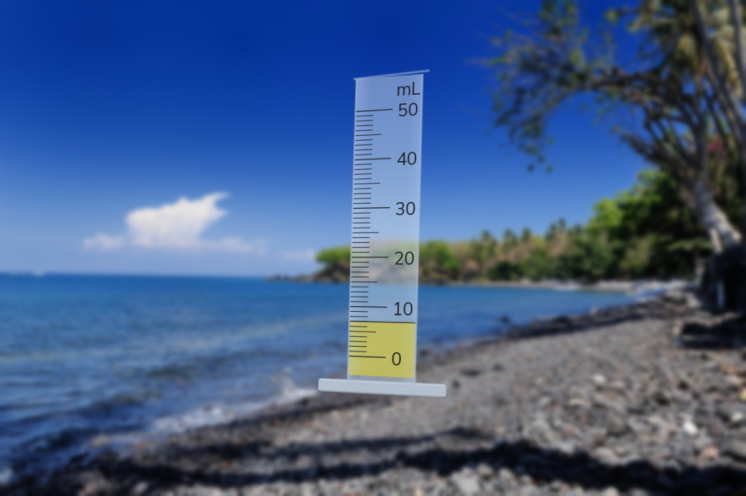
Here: **7** mL
